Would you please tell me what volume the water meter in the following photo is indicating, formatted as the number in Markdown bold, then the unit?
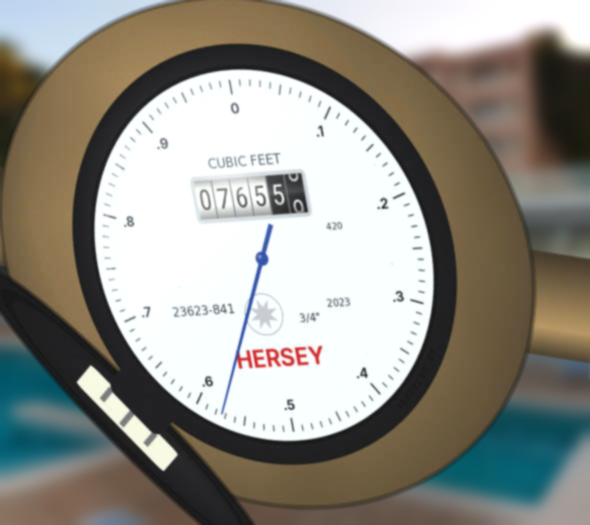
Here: **76558.57** ft³
